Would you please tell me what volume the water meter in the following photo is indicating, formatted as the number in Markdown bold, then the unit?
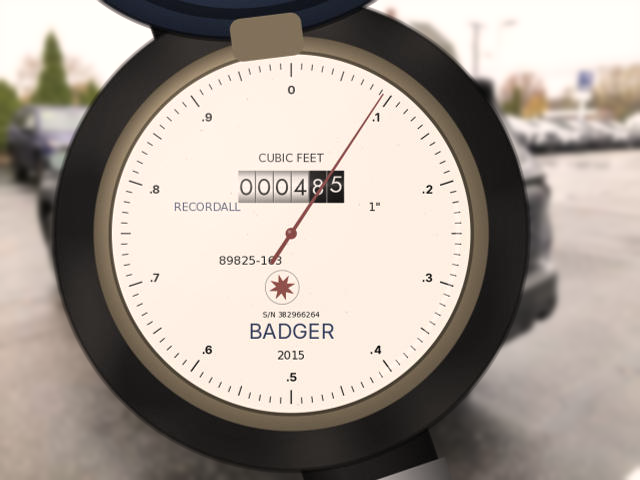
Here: **485.09** ft³
